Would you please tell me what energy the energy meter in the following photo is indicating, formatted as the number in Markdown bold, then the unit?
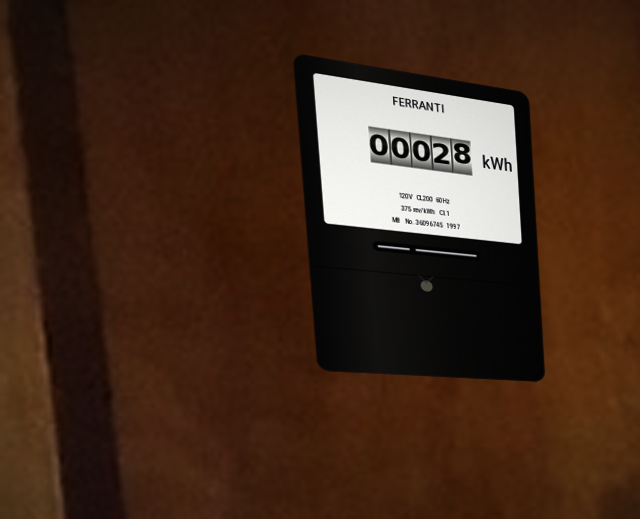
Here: **28** kWh
